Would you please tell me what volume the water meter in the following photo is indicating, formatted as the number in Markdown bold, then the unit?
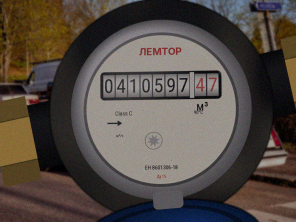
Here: **410597.47** m³
